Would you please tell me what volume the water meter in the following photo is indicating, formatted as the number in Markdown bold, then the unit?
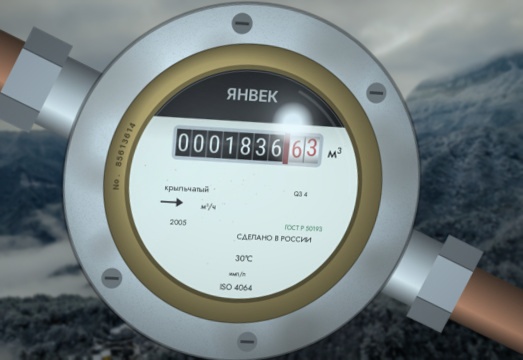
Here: **1836.63** m³
